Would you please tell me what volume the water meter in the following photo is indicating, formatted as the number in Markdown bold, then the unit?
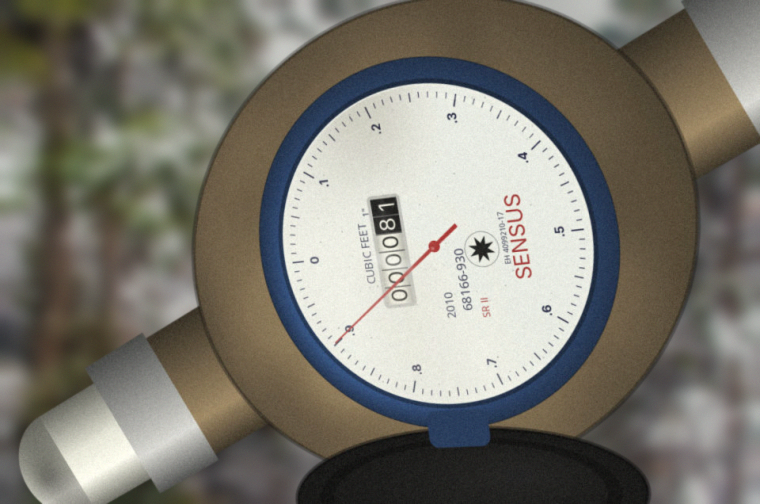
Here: **80.90** ft³
